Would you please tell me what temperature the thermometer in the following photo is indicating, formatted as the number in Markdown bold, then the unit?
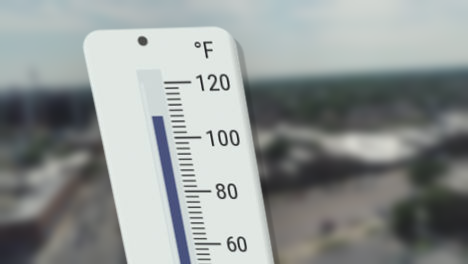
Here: **108** °F
